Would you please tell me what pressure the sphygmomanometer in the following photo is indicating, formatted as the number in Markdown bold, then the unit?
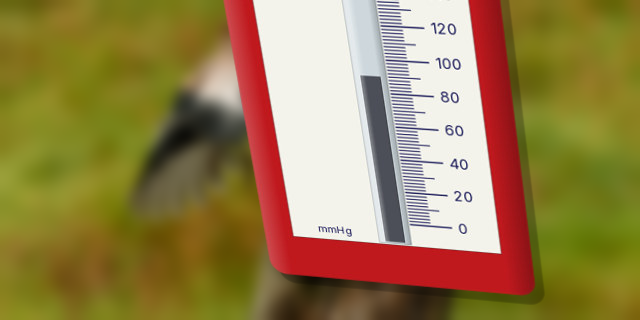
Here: **90** mmHg
